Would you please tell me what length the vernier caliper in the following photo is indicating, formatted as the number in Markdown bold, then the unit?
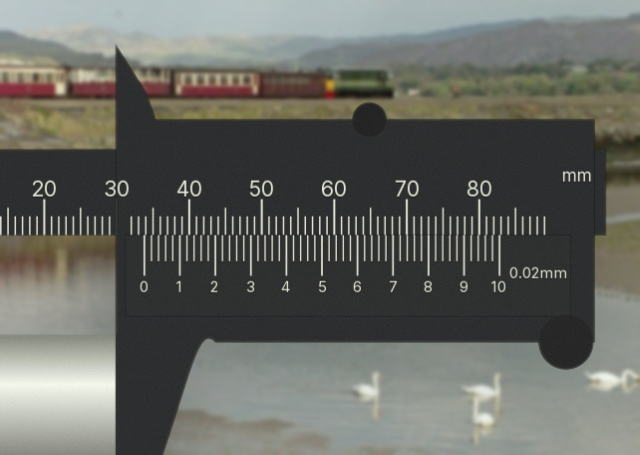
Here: **33.8** mm
